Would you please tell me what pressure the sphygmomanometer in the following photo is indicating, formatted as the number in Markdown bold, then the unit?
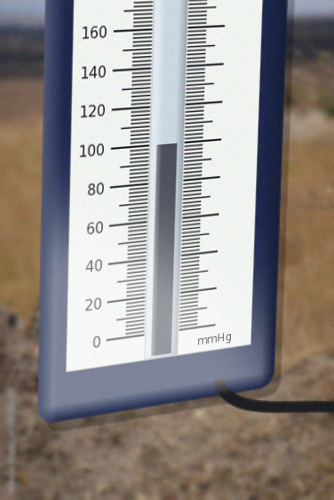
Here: **100** mmHg
